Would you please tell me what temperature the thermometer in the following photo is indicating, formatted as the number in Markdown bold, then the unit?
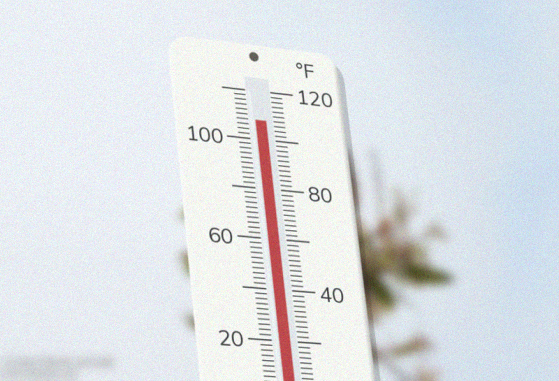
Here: **108** °F
